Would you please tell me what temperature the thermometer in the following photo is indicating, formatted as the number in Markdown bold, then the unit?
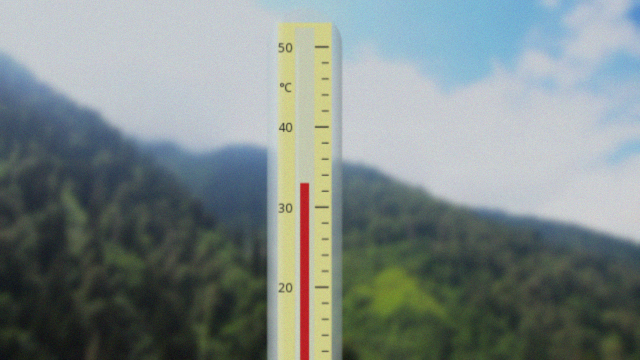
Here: **33** °C
